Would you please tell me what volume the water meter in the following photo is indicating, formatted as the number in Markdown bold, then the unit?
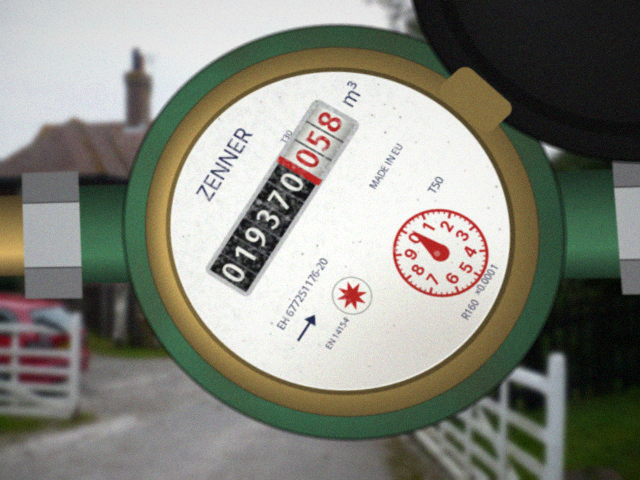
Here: **19370.0580** m³
